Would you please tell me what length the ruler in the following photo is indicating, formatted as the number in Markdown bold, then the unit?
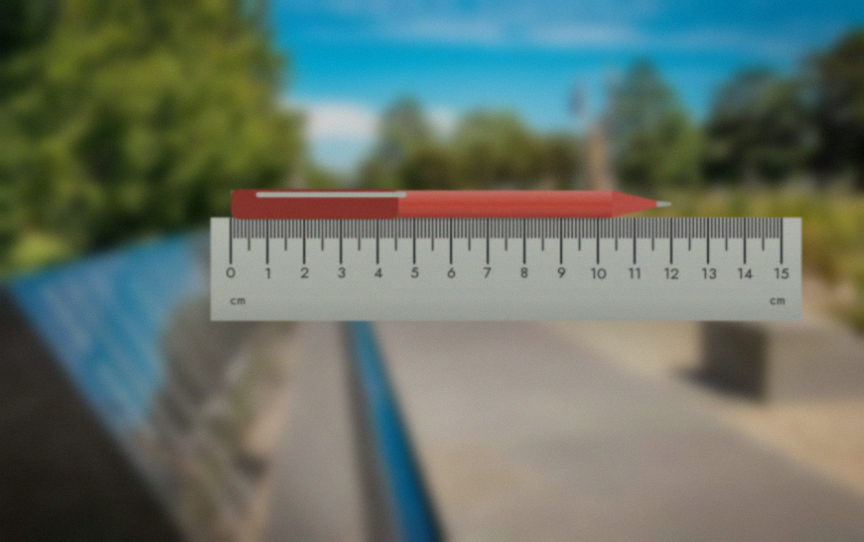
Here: **12** cm
